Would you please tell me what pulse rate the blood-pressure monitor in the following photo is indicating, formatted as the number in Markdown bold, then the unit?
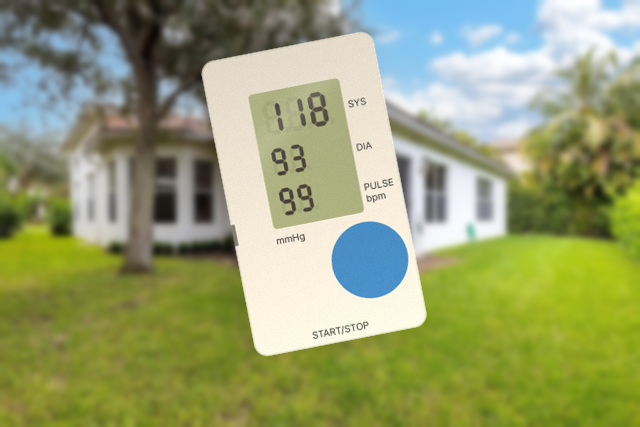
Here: **99** bpm
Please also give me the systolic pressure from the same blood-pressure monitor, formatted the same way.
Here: **118** mmHg
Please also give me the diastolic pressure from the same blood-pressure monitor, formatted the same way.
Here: **93** mmHg
